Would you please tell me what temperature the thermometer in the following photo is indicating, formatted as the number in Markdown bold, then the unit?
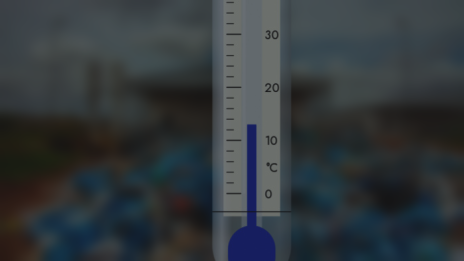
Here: **13** °C
